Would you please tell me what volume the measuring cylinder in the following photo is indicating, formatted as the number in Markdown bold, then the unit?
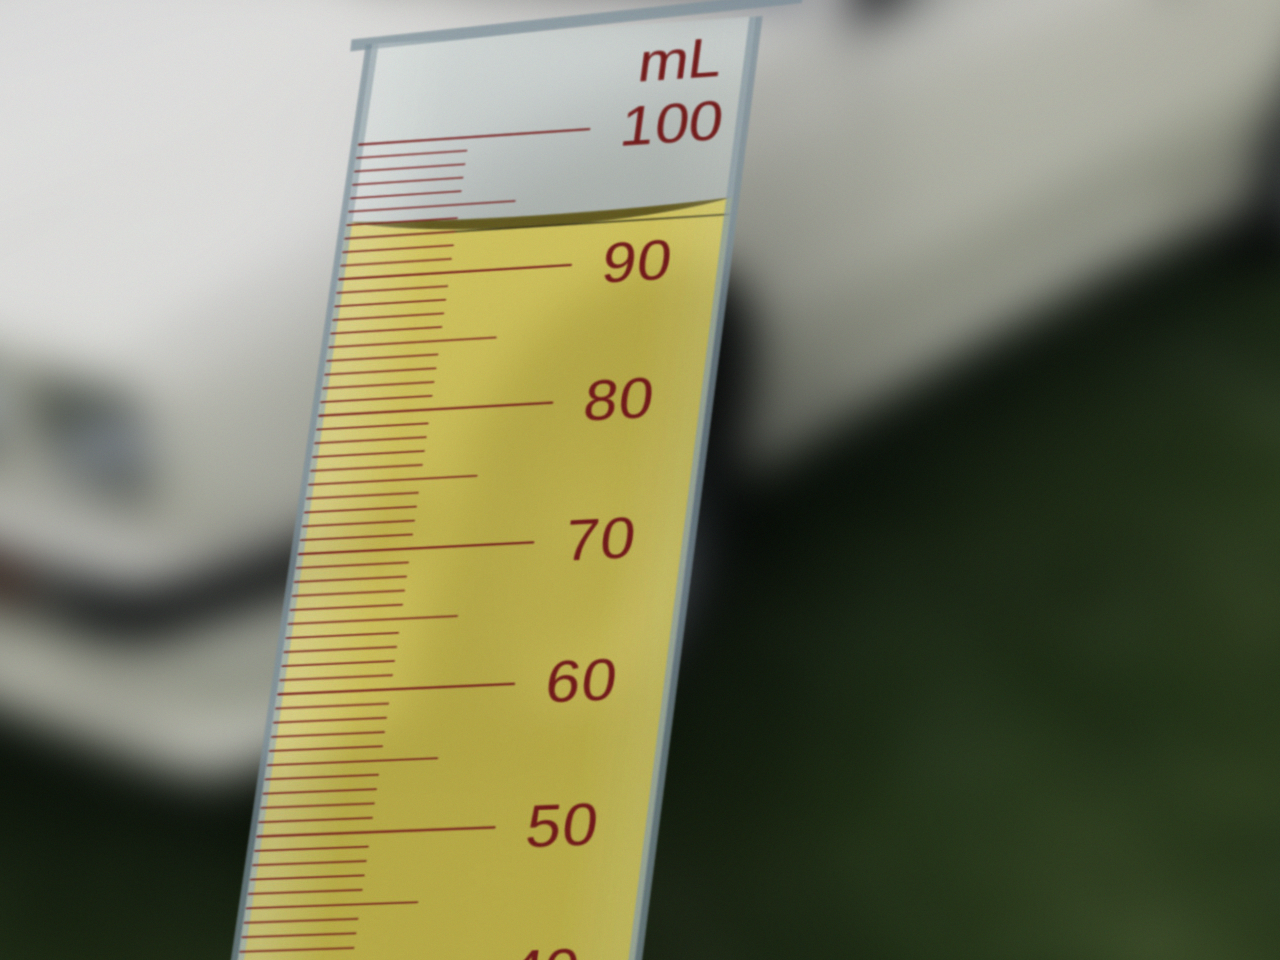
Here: **93** mL
